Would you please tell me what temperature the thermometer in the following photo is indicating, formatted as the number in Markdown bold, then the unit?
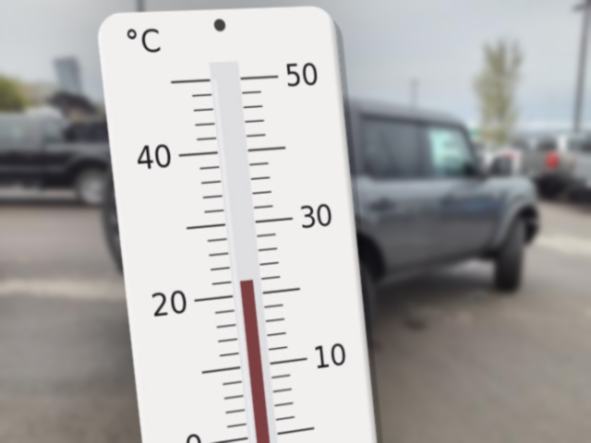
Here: **22** °C
